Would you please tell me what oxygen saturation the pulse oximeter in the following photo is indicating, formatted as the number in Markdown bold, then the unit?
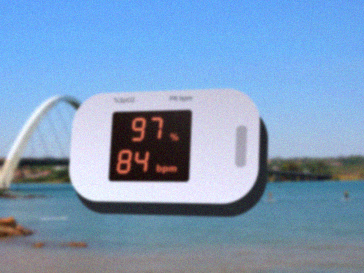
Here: **97** %
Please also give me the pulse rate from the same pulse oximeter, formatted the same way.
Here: **84** bpm
